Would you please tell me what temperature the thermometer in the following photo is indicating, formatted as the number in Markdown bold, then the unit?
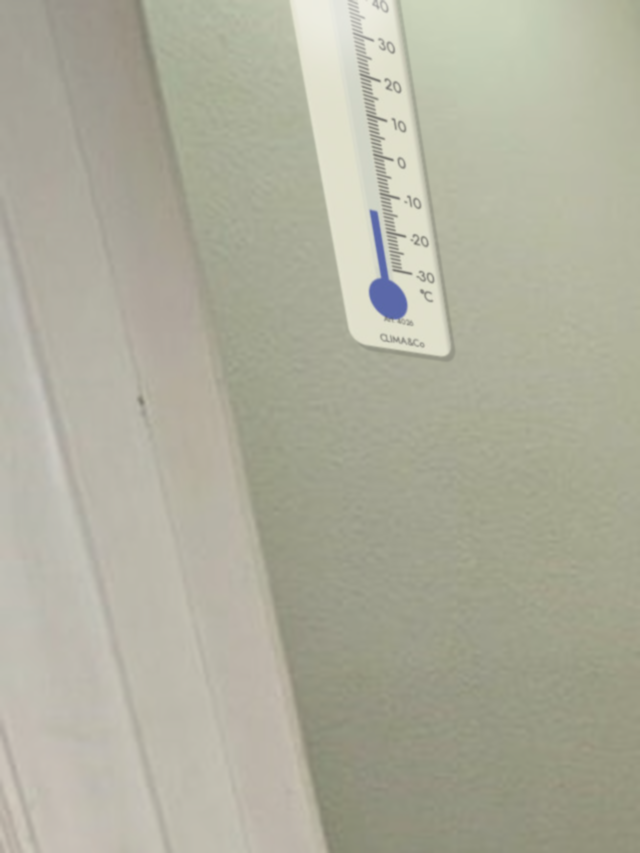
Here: **-15** °C
